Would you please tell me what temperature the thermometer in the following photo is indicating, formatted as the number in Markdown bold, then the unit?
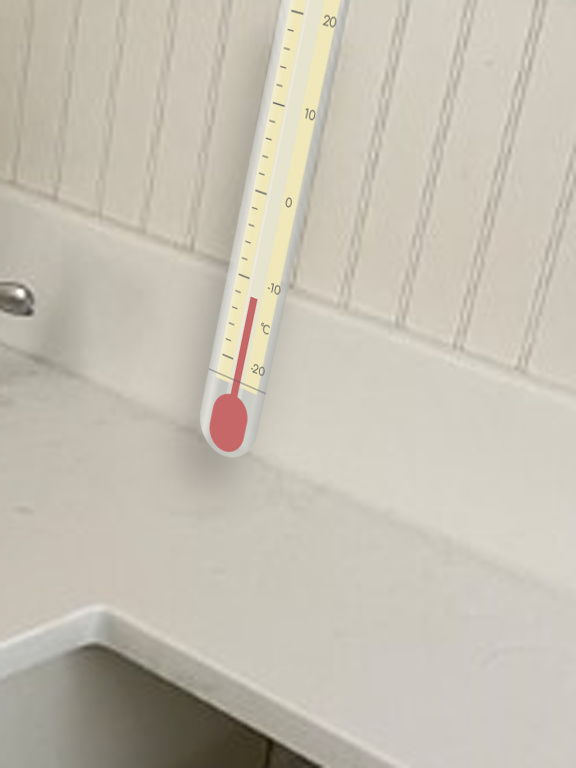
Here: **-12** °C
